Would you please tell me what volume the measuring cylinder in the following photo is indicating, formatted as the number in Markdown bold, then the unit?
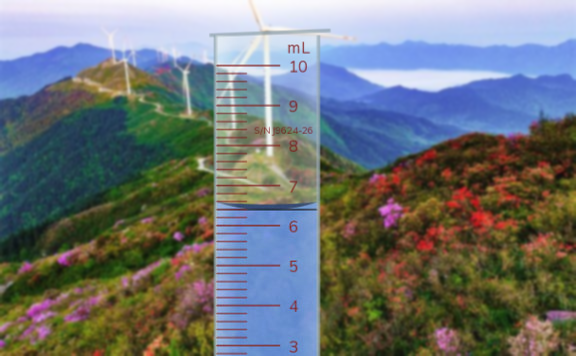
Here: **6.4** mL
